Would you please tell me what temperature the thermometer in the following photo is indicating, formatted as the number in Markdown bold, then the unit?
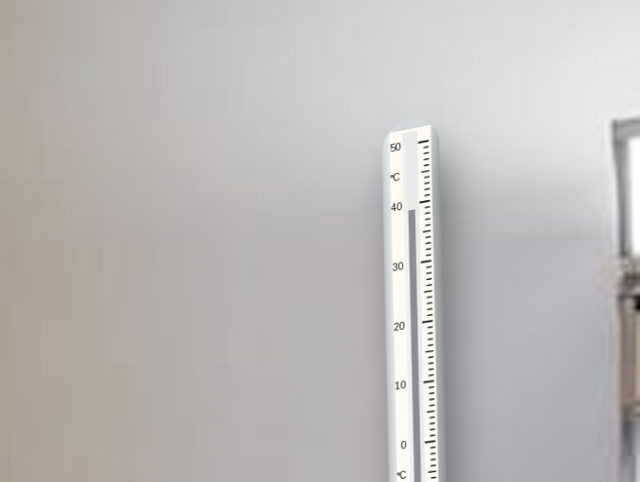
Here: **39** °C
